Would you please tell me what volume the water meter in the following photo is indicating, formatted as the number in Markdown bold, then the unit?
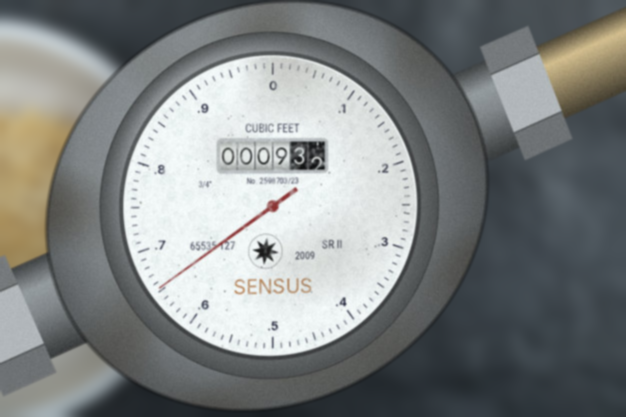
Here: **931.65** ft³
